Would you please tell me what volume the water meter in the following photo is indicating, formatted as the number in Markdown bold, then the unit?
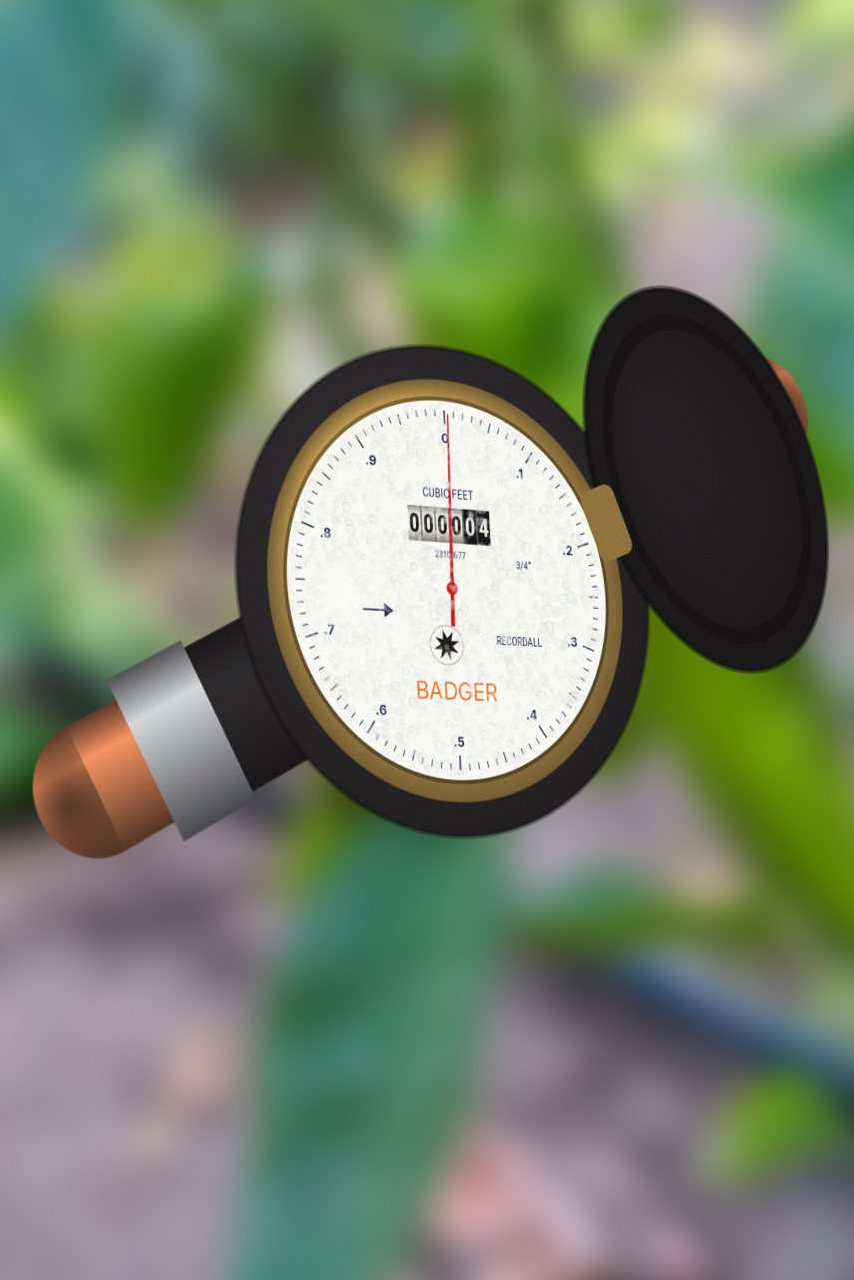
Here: **4.00** ft³
